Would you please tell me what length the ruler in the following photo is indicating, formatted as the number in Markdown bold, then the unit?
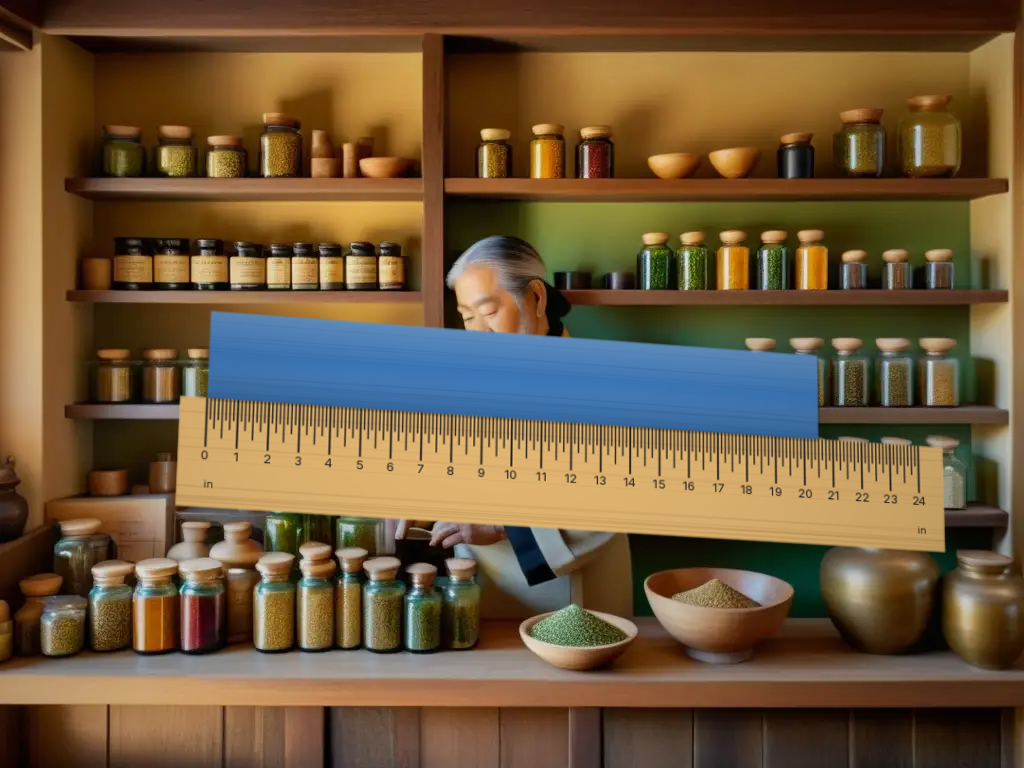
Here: **20.5** in
